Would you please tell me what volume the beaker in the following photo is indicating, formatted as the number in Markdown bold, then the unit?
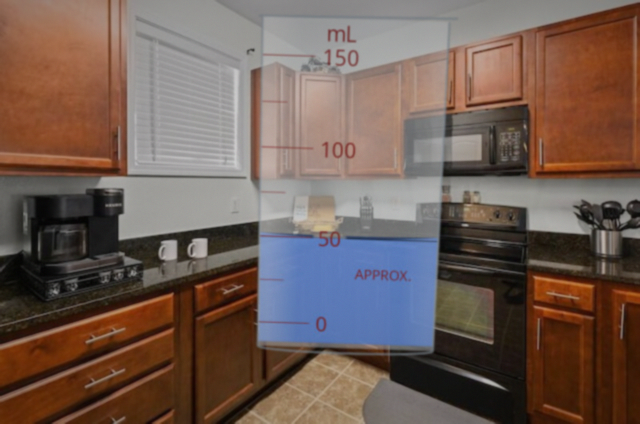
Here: **50** mL
